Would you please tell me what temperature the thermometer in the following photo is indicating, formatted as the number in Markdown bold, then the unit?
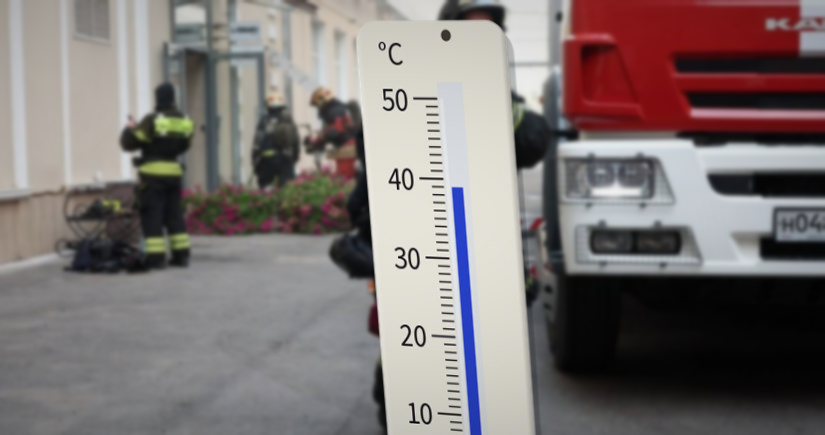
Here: **39** °C
